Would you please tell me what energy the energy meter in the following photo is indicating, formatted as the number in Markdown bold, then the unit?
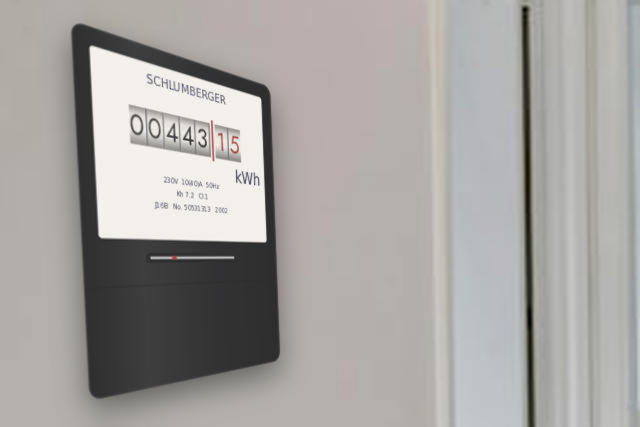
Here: **443.15** kWh
